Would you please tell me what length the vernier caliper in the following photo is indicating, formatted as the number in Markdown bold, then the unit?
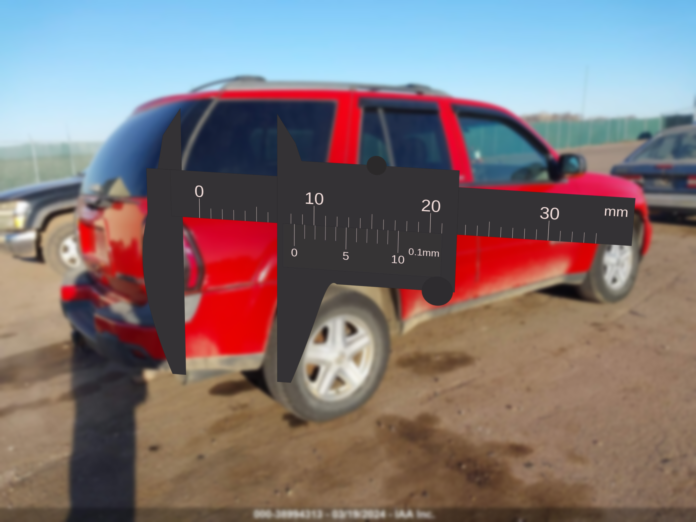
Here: **8.3** mm
